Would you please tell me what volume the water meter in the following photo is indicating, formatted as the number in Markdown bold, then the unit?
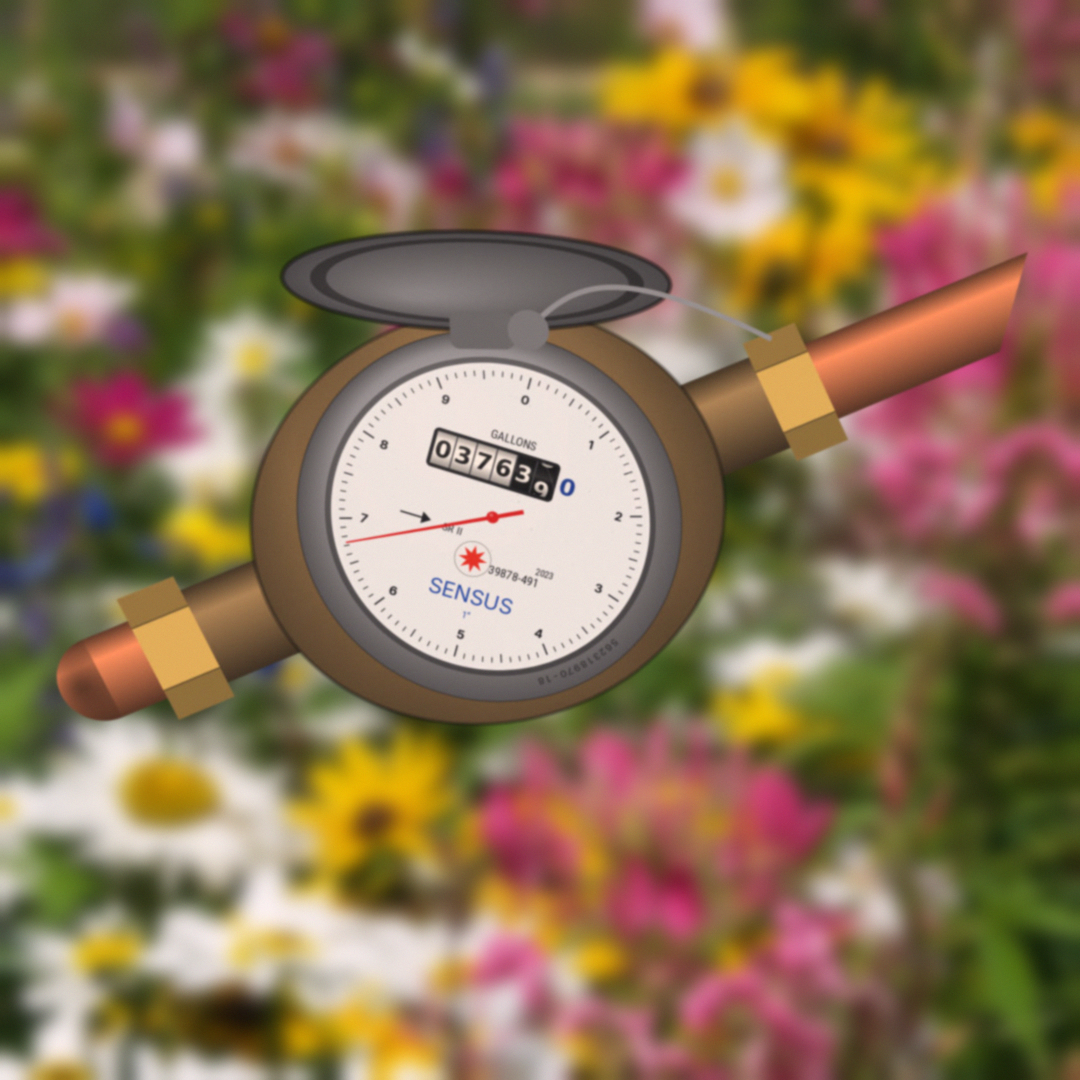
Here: **376386.7** gal
